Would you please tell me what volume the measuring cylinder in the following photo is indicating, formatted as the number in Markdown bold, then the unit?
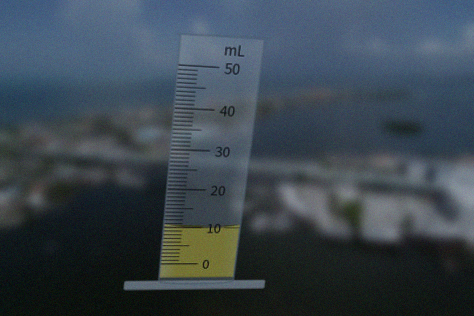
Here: **10** mL
